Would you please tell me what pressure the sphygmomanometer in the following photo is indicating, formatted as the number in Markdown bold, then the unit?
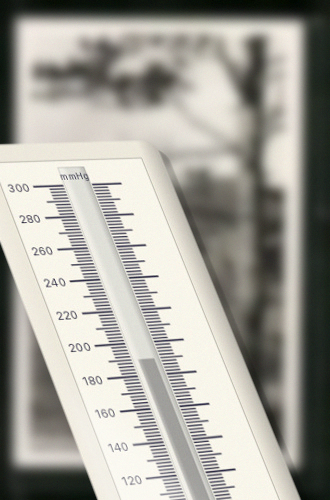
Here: **190** mmHg
